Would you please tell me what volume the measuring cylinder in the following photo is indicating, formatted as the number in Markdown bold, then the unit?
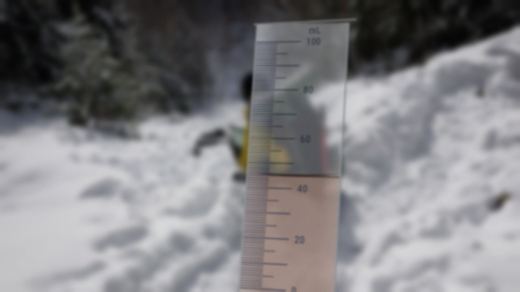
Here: **45** mL
